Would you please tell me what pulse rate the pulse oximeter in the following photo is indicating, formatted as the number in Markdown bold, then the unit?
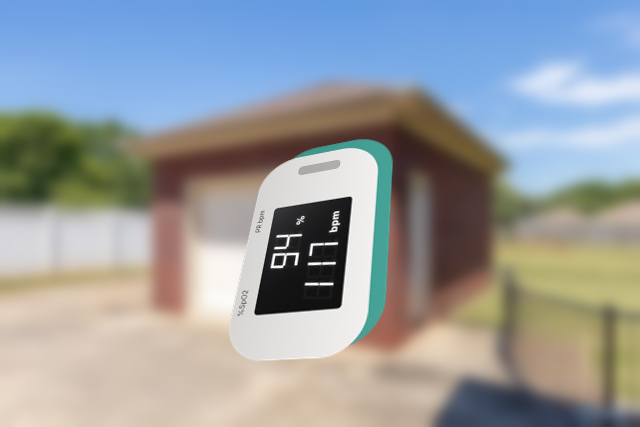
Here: **117** bpm
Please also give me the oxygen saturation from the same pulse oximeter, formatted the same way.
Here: **94** %
